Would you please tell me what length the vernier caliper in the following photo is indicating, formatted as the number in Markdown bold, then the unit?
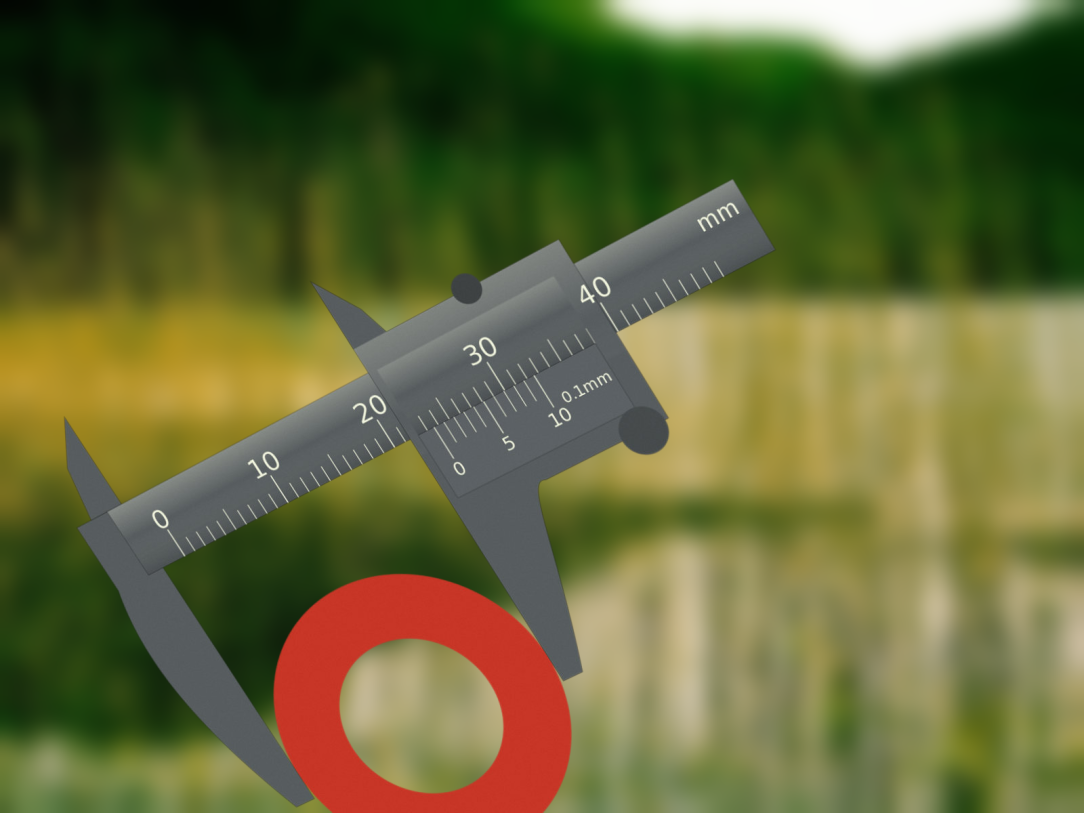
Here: **23.6** mm
